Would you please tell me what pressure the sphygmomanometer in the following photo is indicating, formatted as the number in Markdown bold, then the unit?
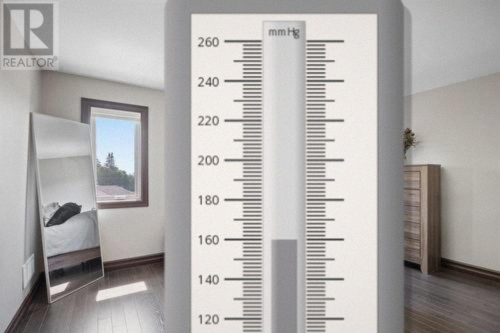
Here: **160** mmHg
